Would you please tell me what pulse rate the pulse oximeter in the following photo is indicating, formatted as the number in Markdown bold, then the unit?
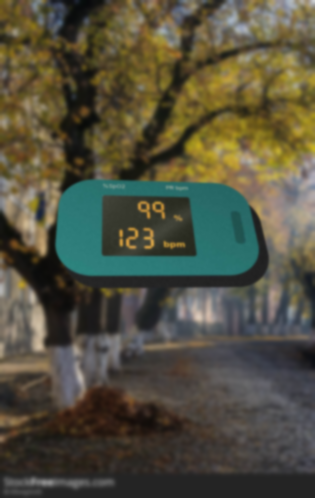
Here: **123** bpm
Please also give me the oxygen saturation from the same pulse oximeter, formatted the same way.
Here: **99** %
